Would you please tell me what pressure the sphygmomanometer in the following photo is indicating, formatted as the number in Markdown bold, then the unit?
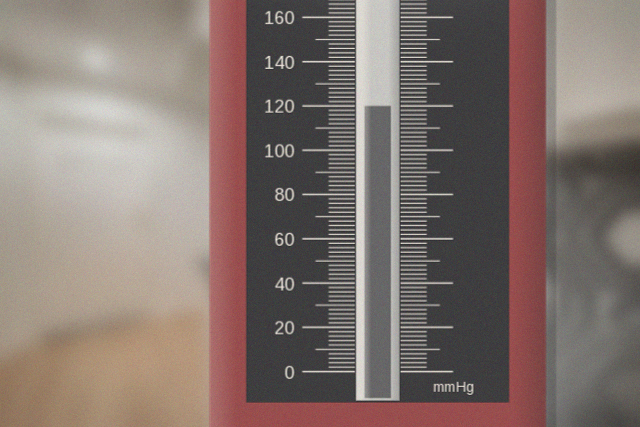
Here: **120** mmHg
